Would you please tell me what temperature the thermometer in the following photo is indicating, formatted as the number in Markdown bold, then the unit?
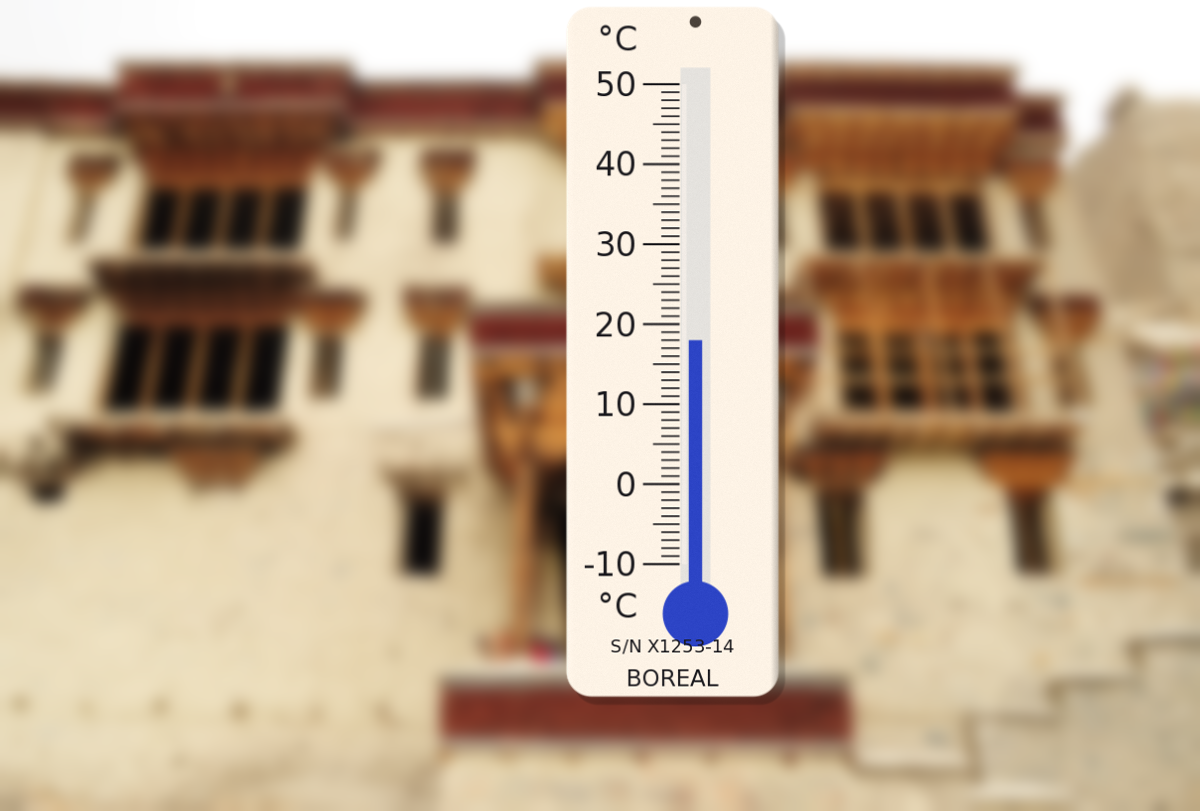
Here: **18** °C
